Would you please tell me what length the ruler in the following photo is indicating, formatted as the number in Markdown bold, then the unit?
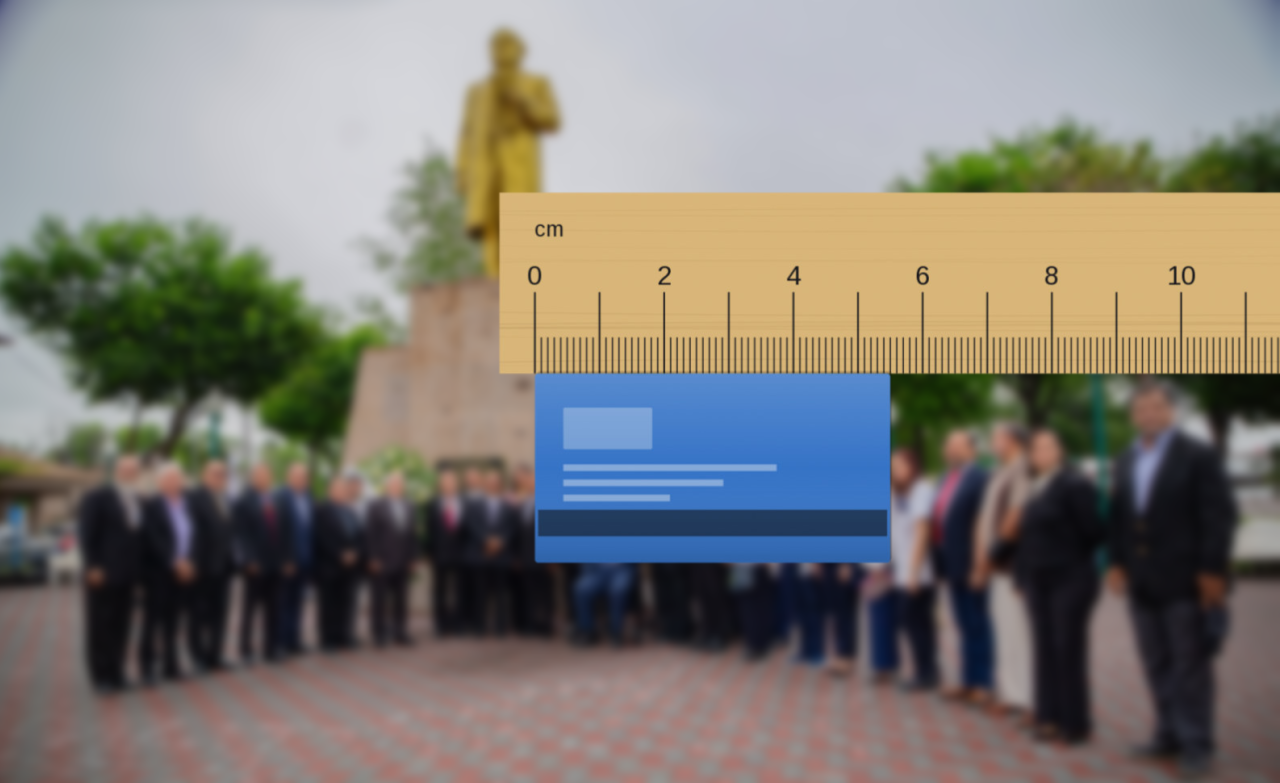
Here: **5.5** cm
